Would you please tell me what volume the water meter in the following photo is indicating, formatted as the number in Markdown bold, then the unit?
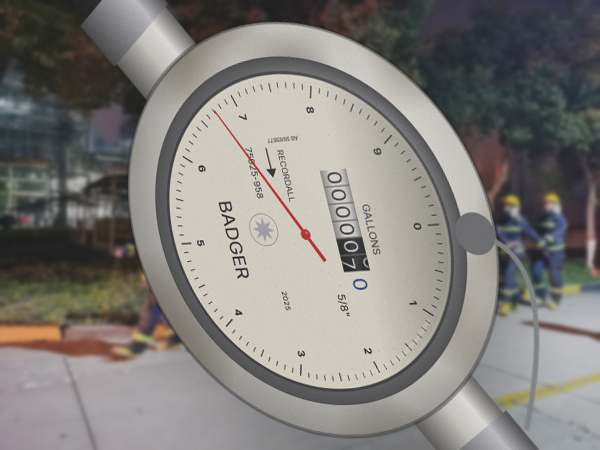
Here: **66.7** gal
